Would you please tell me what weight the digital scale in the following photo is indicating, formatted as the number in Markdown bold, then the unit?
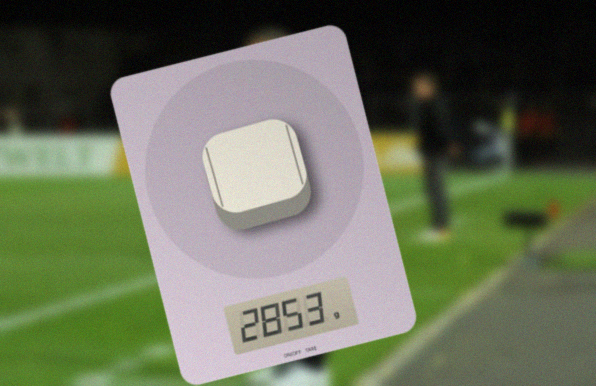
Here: **2853** g
